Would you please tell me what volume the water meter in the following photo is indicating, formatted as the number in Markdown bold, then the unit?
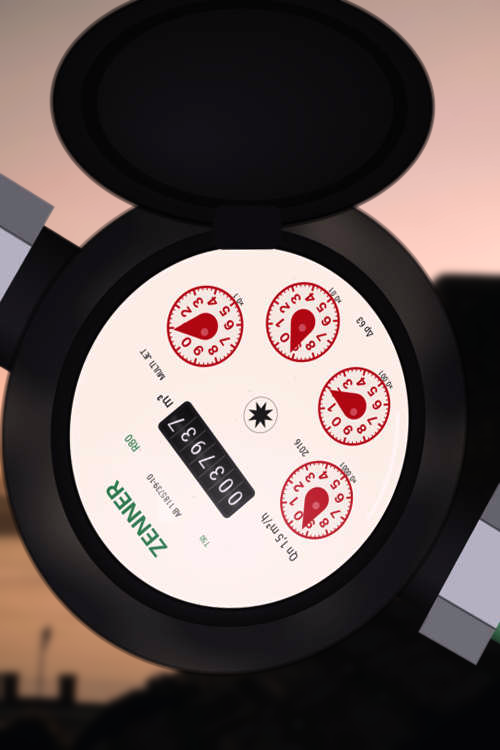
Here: **37937.0919** m³
